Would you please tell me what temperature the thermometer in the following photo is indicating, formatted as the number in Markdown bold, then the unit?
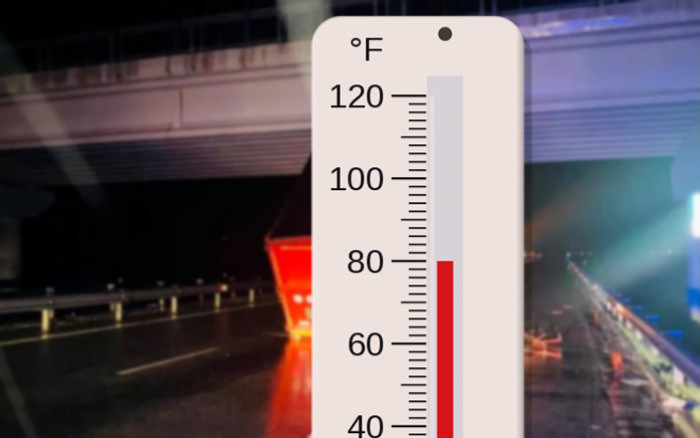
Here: **80** °F
